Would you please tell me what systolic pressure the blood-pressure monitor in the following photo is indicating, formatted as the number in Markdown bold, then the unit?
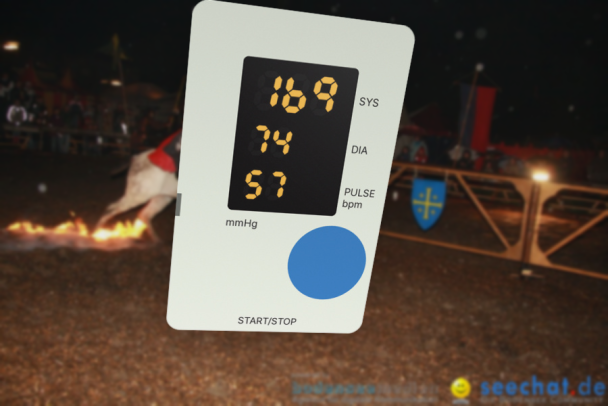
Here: **169** mmHg
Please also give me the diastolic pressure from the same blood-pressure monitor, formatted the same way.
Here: **74** mmHg
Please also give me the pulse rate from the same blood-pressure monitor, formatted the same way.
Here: **57** bpm
